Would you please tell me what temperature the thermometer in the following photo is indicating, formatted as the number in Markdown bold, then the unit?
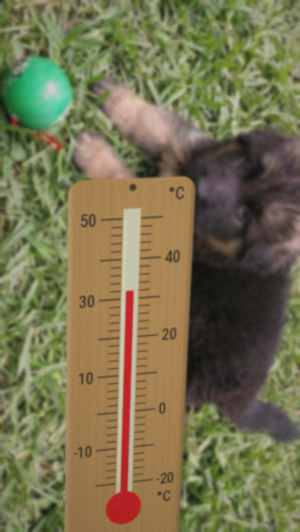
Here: **32** °C
